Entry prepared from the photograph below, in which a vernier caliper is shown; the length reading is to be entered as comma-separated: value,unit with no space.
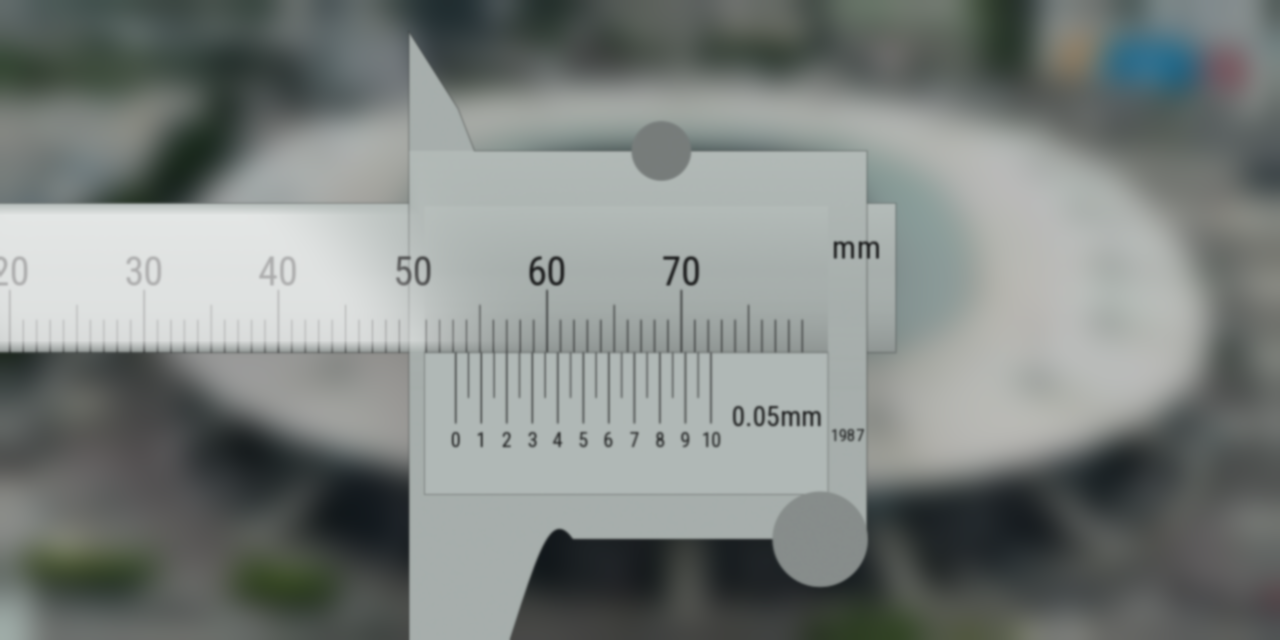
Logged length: 53.2,mm
